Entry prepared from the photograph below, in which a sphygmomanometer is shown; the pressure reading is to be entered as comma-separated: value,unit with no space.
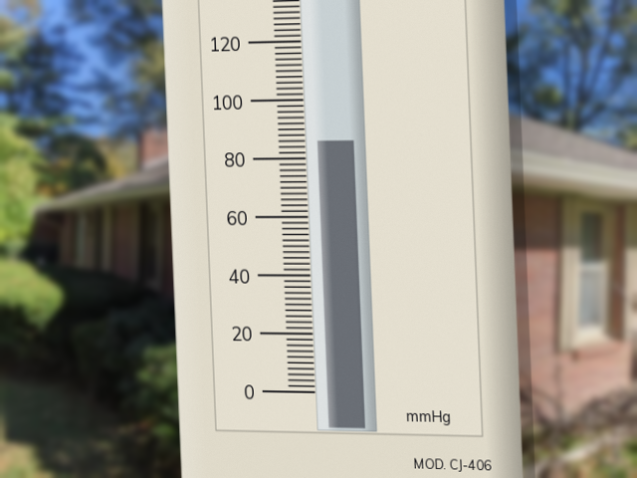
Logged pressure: 86,mmHg
